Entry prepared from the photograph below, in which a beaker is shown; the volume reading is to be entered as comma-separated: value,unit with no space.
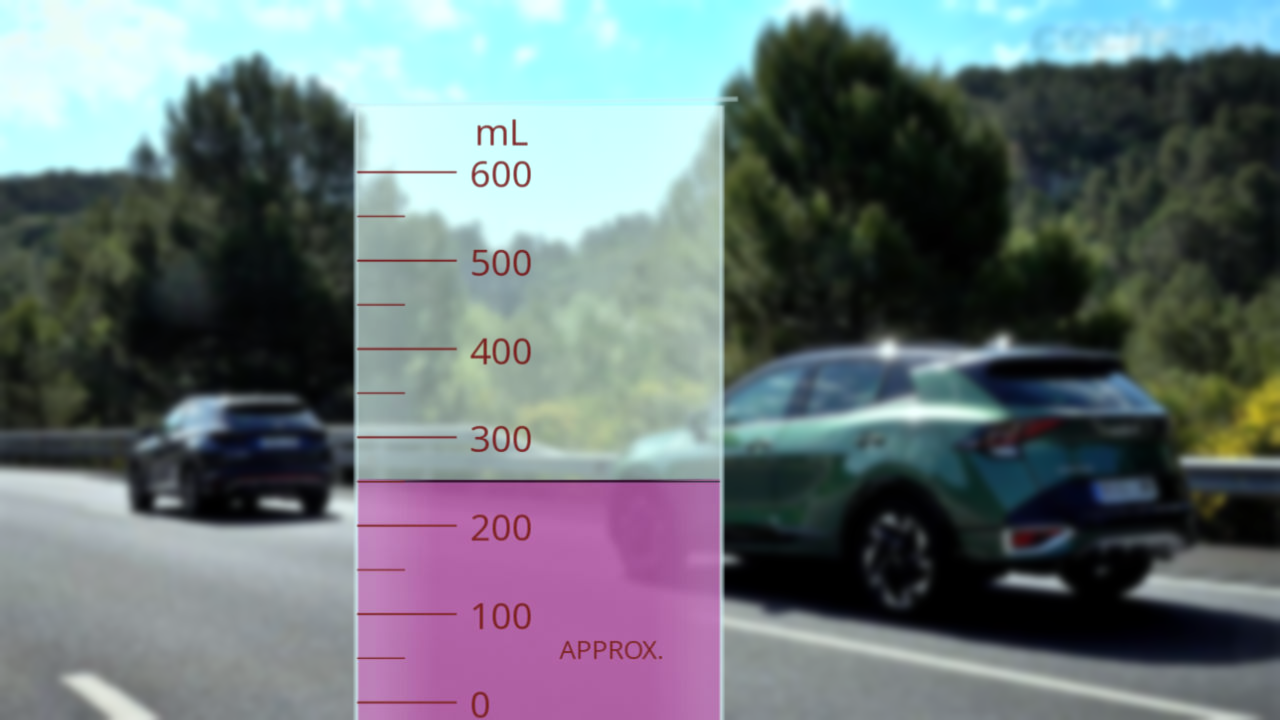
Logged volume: 250,mL
